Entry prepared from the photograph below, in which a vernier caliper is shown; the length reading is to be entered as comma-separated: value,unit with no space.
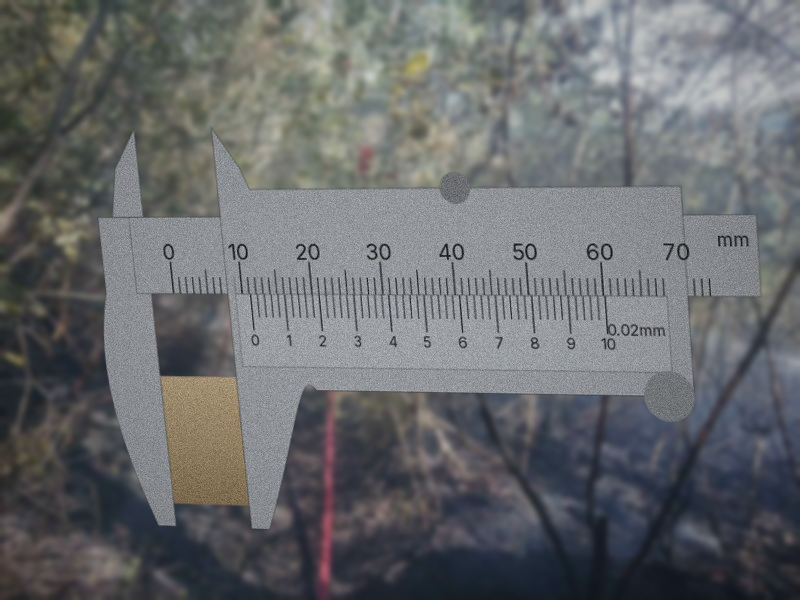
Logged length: 11.2,mm
